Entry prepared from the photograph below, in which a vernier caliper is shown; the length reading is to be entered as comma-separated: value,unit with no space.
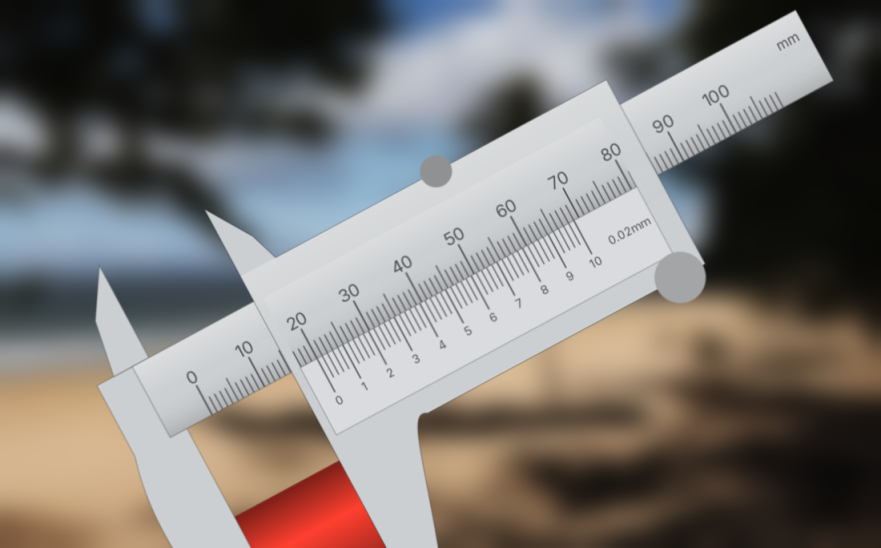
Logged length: 20.0,mm
